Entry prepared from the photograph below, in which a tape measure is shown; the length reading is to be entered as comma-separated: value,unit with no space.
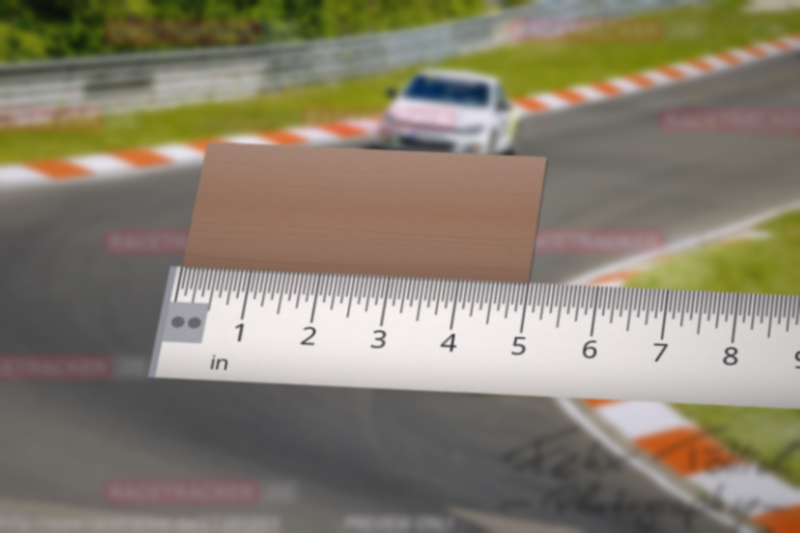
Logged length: 5,in
